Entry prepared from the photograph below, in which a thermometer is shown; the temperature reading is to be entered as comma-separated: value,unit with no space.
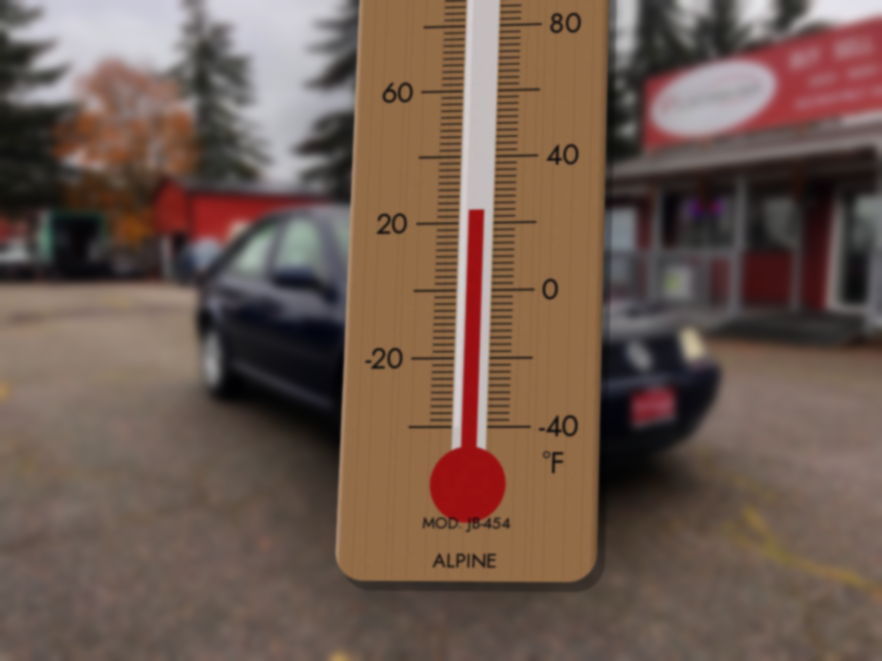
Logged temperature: 24,°F
